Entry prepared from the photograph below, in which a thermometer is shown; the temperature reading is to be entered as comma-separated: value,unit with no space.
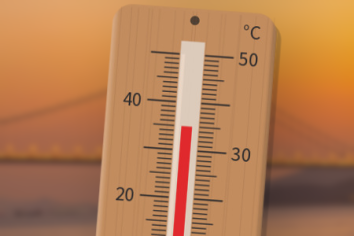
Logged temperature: 35,°C
